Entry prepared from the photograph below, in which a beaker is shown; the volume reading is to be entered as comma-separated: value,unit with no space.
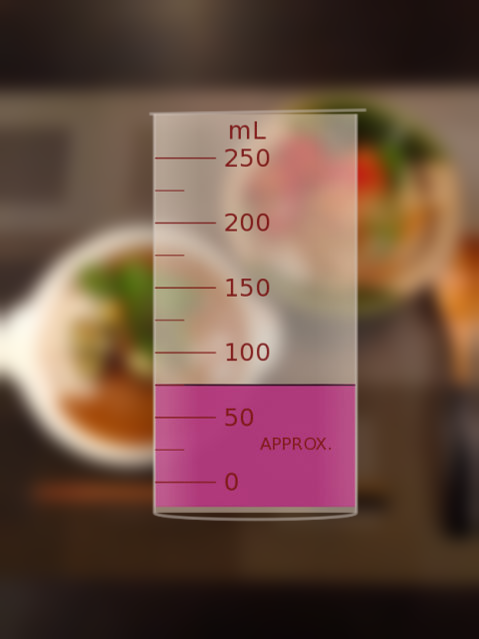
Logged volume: 75,mL
